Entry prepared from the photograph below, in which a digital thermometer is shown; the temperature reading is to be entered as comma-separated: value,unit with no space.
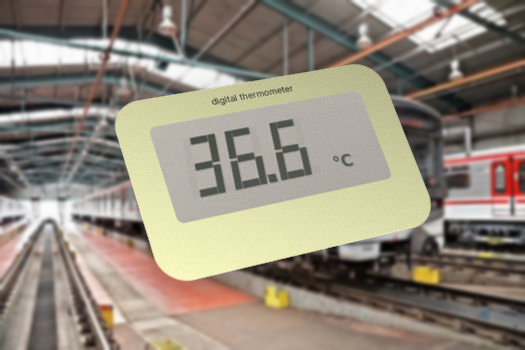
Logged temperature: 36.6,°C
